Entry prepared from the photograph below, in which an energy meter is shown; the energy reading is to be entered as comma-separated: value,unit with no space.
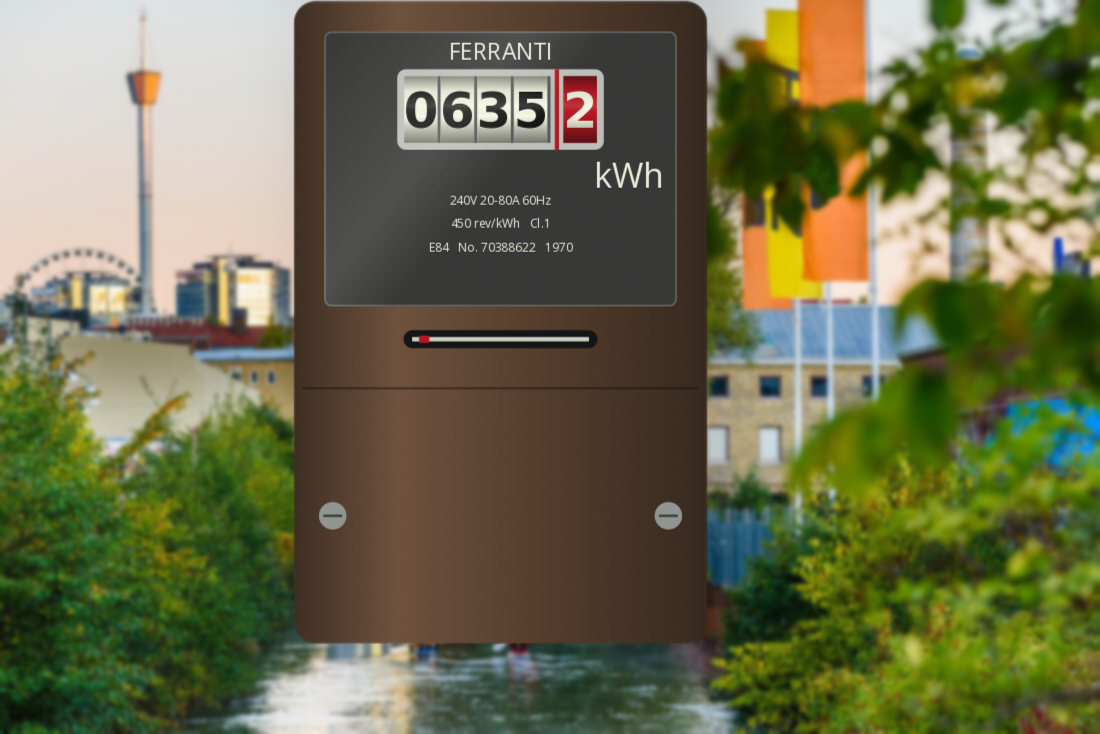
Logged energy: 635.2,kWh
